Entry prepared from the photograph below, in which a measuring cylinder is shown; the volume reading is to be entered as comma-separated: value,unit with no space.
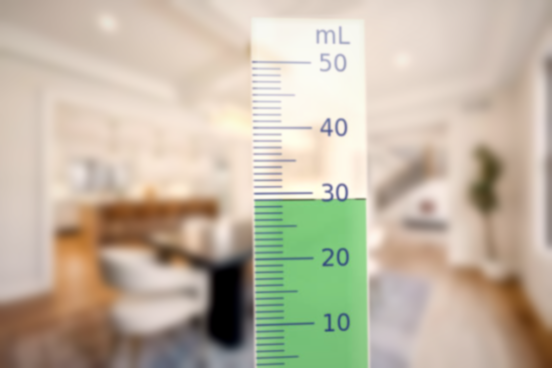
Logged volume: 29,mL
